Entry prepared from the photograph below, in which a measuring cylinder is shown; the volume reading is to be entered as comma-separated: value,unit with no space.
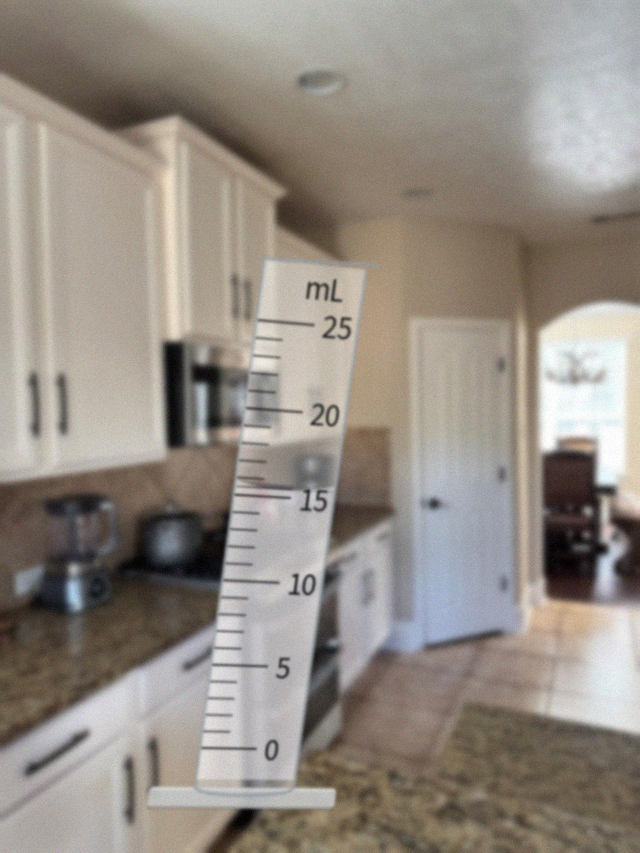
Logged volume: 15.5,mL
